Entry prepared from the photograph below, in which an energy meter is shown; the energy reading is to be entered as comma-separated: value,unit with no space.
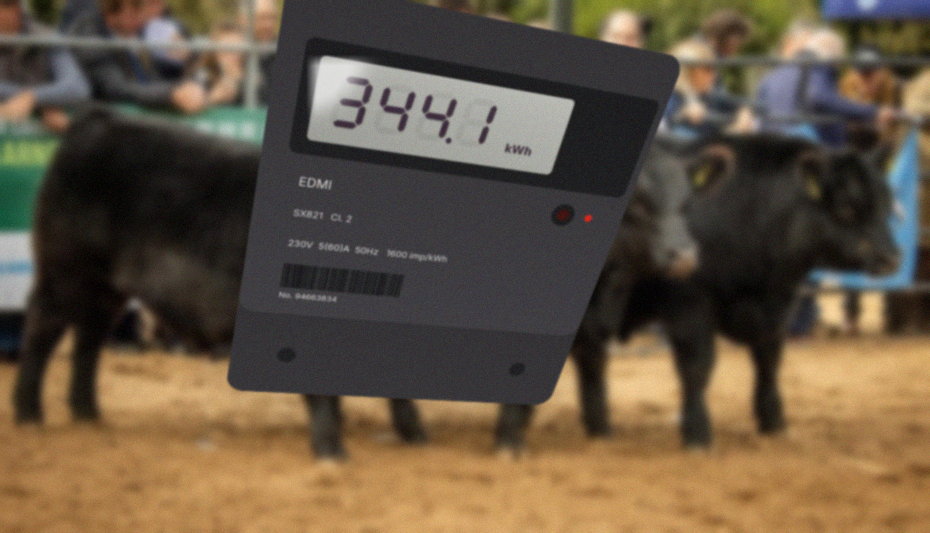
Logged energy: 344.1,kWh
